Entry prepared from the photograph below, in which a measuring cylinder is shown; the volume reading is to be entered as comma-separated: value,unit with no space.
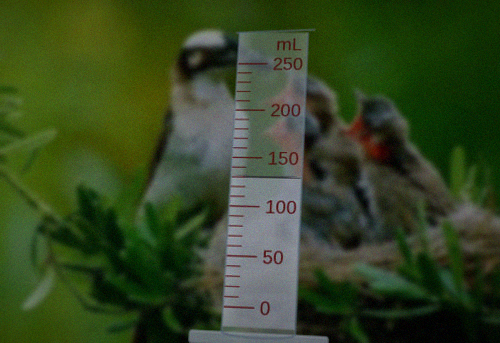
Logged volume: 130,mL
